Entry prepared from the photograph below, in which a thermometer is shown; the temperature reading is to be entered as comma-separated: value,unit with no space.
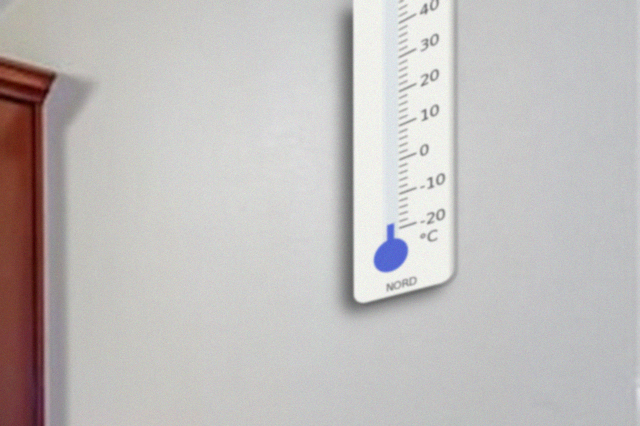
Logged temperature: -18,°C
